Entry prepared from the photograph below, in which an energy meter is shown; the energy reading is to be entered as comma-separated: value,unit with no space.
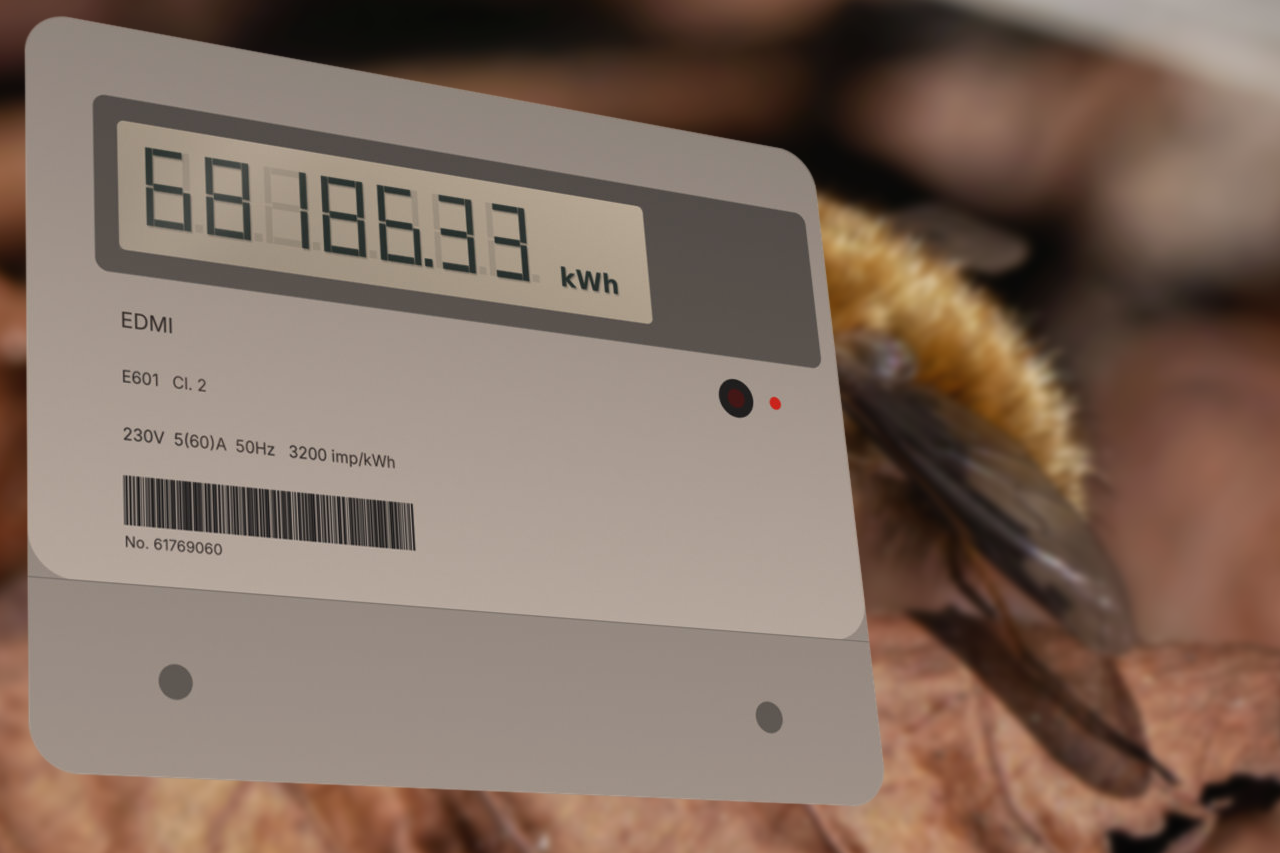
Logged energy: 68186.33,kWh
